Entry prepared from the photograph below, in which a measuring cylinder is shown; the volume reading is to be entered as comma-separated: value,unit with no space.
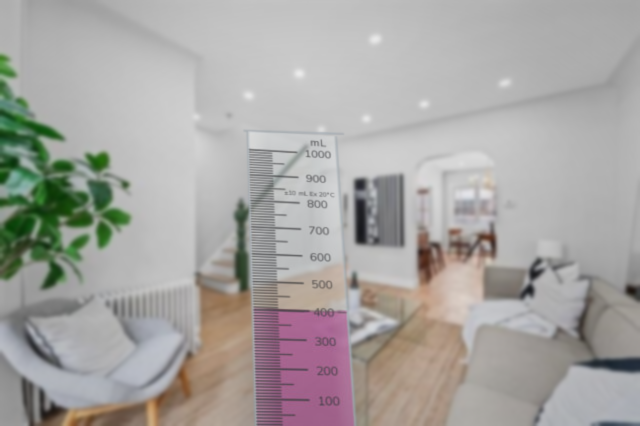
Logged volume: 400,mL
